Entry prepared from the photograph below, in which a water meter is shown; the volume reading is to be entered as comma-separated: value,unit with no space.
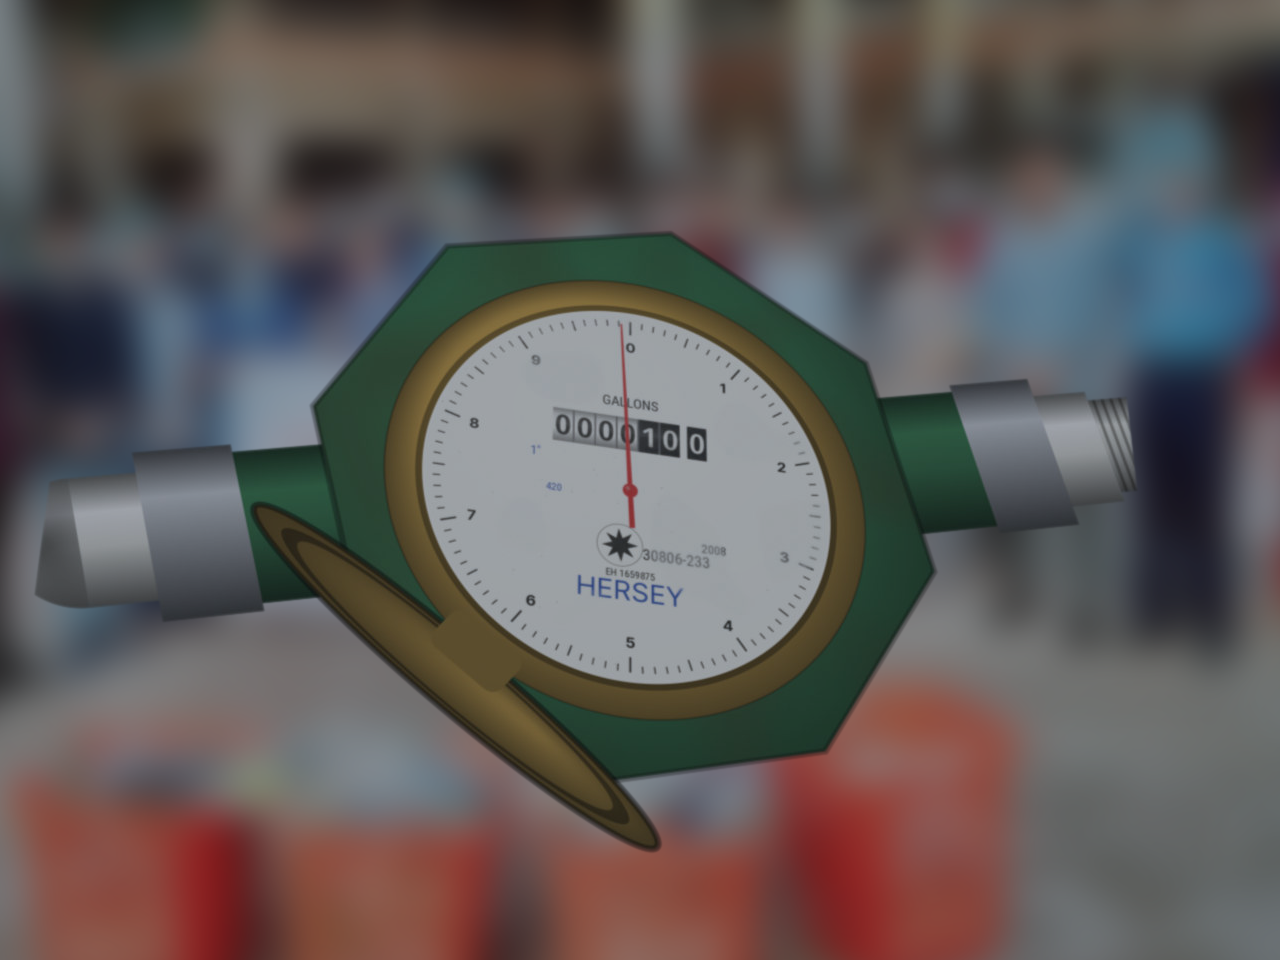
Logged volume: 99.9,gal
